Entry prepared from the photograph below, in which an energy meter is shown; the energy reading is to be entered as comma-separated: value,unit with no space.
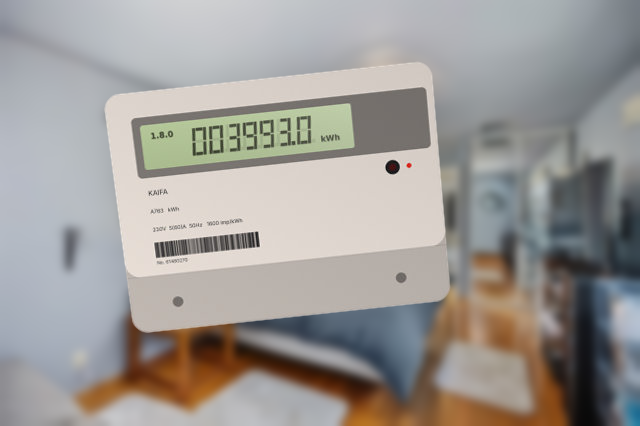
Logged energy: 3993.0,kWh
